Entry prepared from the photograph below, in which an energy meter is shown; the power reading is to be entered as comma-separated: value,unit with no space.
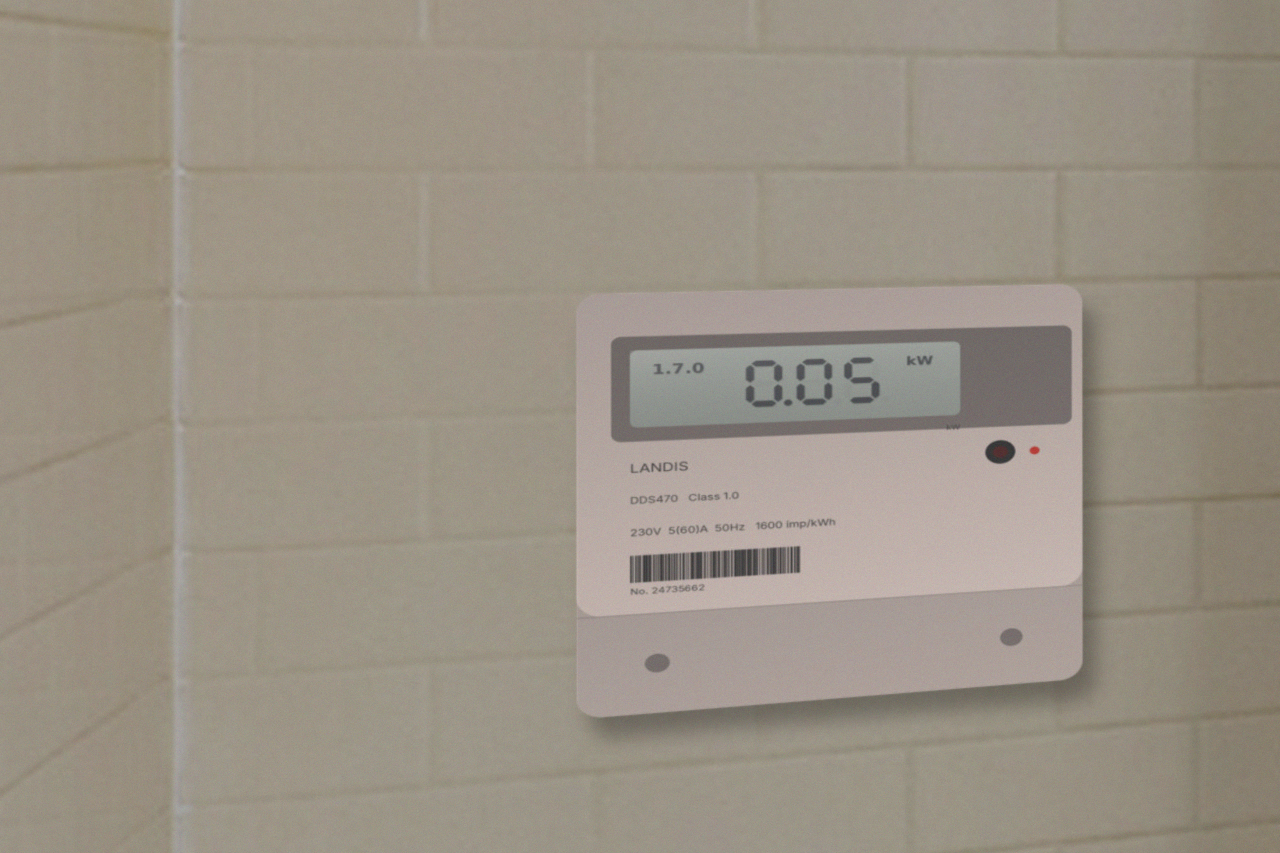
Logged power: 0.05,kW
